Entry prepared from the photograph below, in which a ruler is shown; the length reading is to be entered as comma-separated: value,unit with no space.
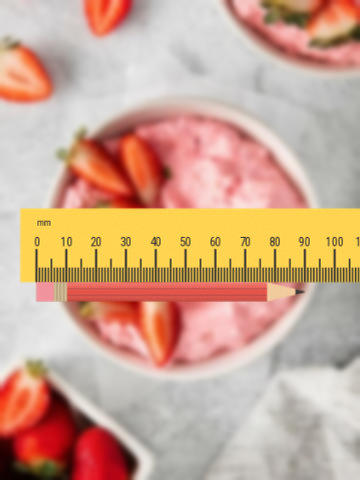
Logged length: 90,mm
